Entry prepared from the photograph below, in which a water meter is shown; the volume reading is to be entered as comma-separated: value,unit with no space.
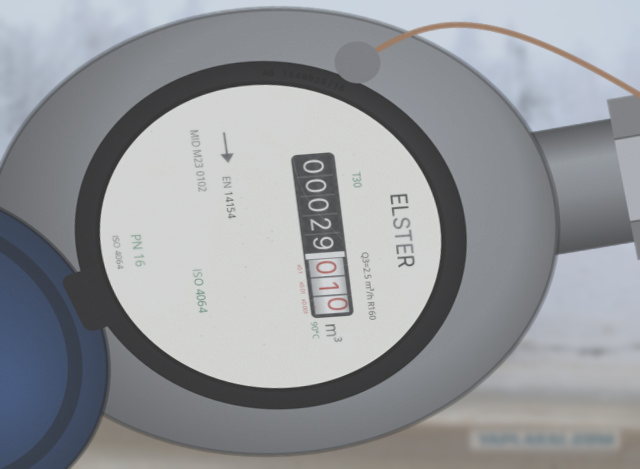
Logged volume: 29.010,m³
